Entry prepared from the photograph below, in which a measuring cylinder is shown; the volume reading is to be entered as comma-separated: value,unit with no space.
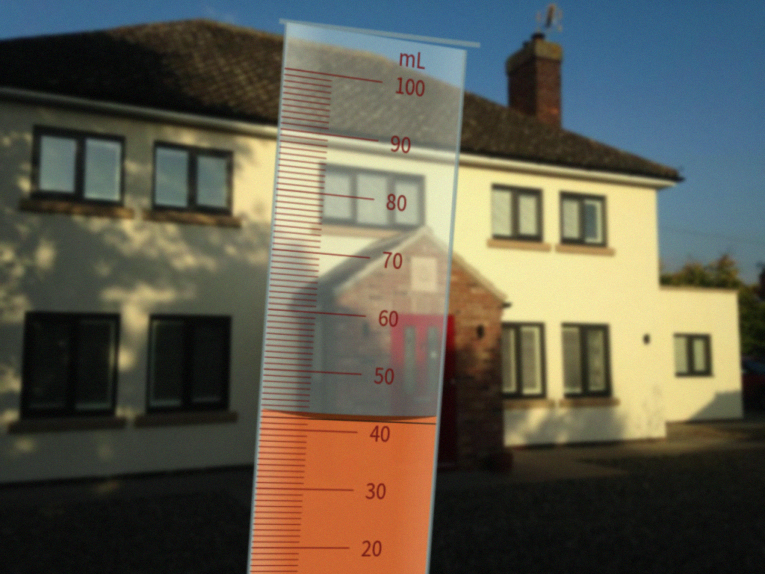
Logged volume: 42,mL
